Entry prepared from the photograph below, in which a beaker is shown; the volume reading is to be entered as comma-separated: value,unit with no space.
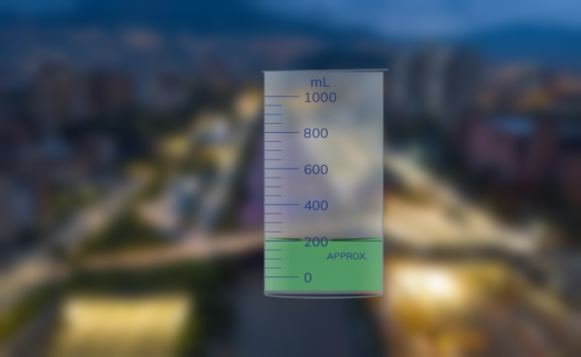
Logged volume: 200,mL
